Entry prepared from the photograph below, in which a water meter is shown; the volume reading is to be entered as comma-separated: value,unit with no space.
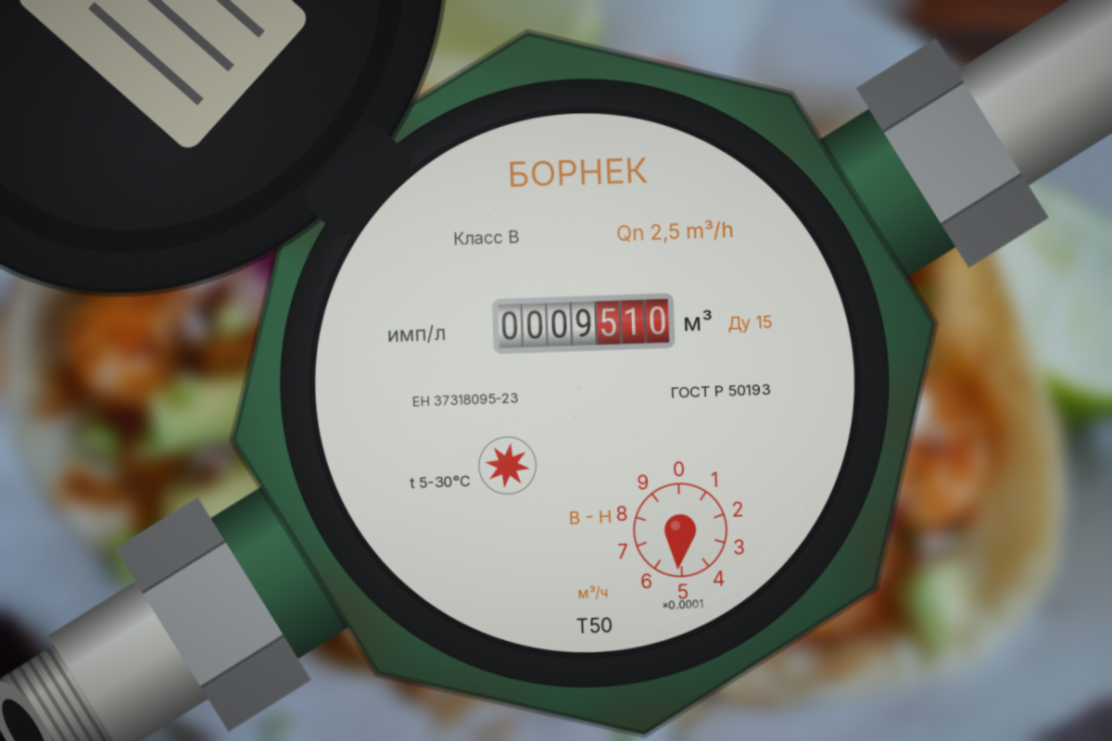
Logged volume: 9.5105,m³
